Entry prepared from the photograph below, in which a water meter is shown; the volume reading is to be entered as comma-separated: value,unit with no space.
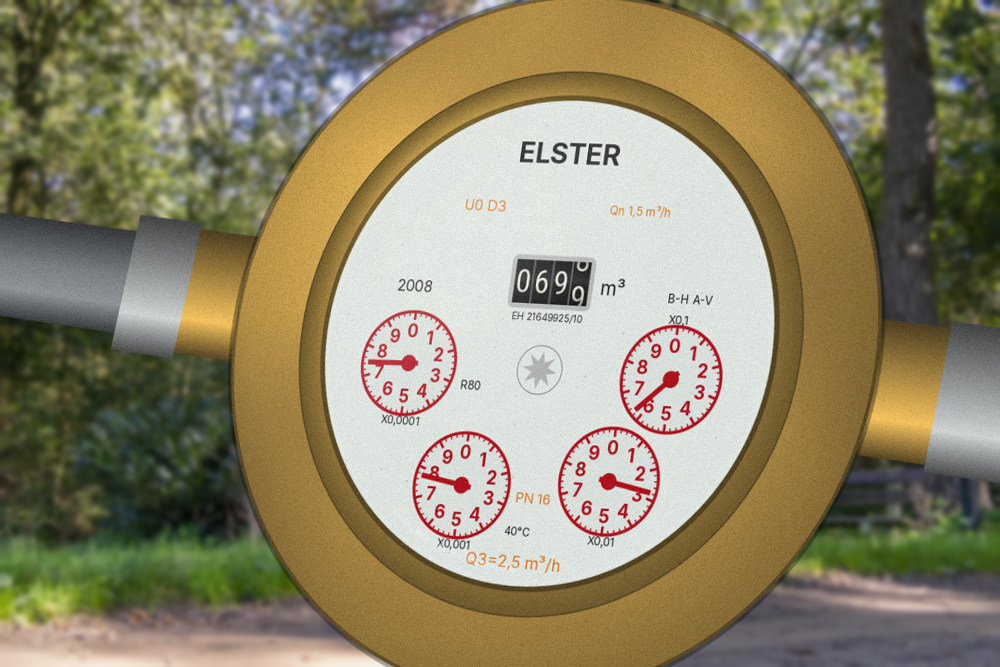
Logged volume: 698.6277,m³
